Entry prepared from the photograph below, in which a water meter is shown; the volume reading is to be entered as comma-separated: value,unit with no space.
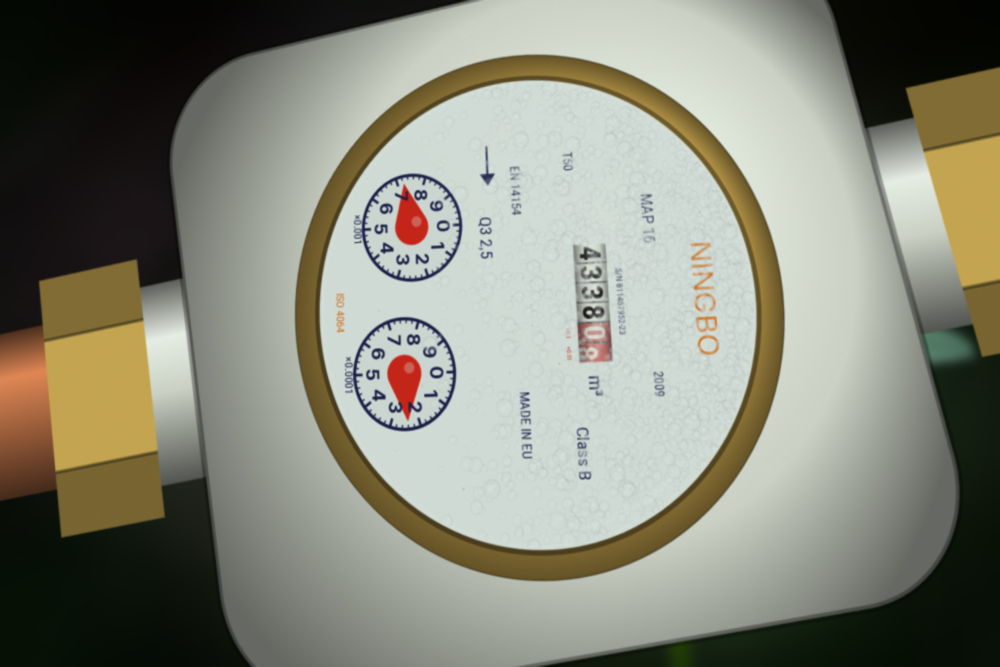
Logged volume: 4338.0772,m³
